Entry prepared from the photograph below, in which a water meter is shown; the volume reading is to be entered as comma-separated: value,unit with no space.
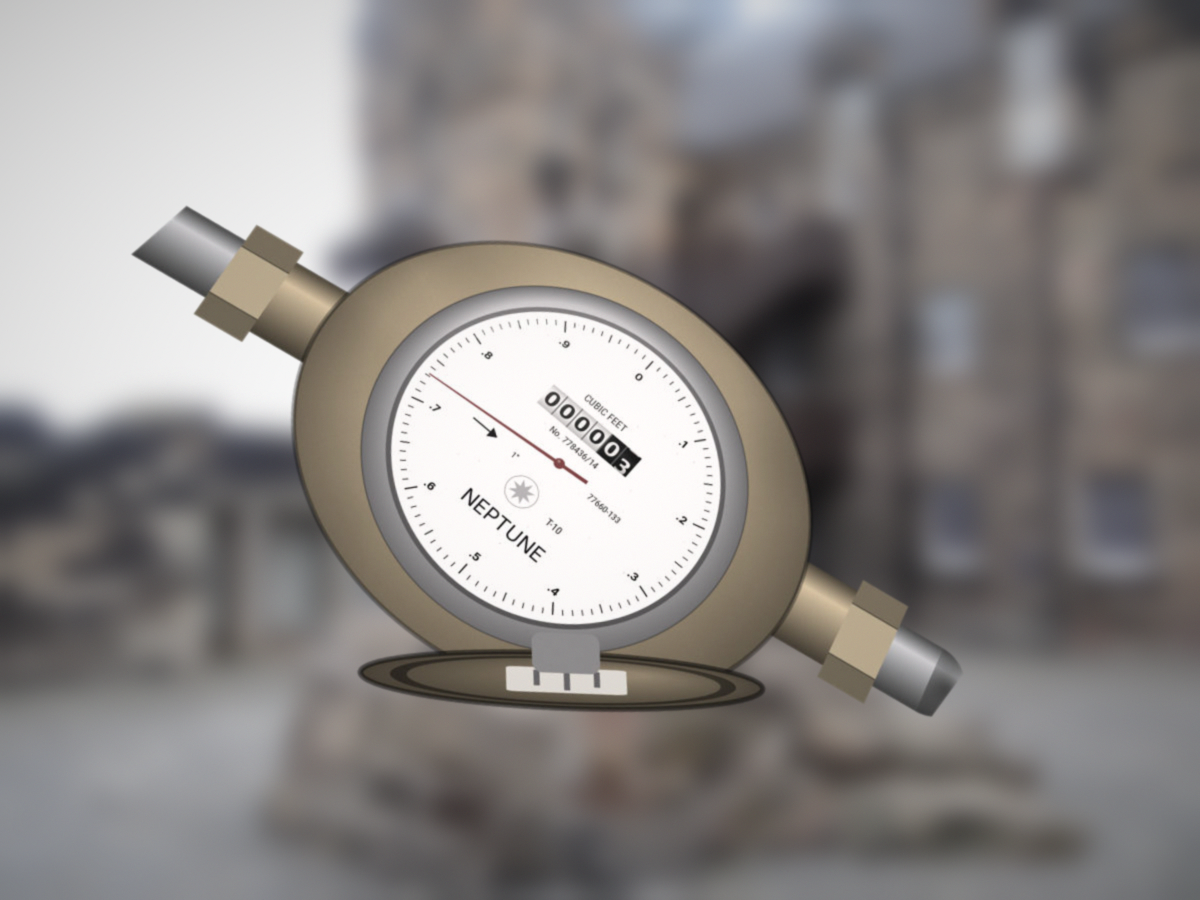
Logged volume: 2.73,ft³
